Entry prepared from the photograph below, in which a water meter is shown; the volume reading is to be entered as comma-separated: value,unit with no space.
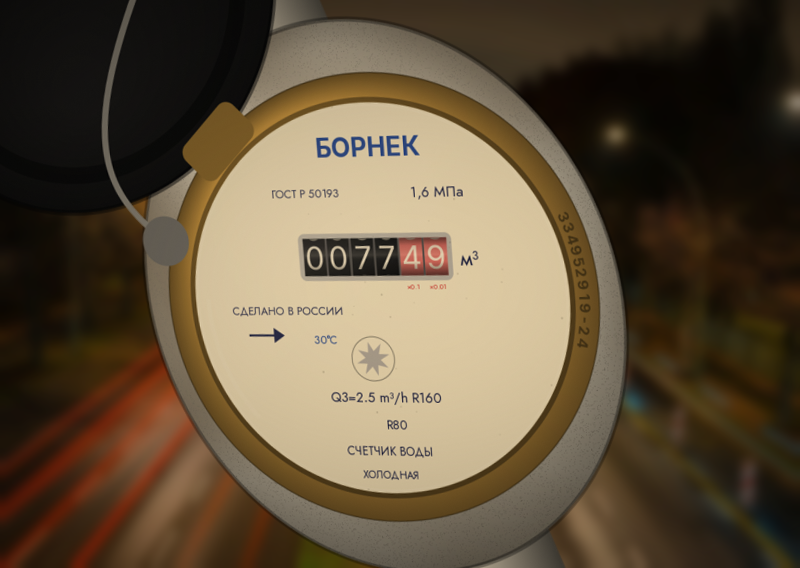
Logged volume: 77.49,m³
